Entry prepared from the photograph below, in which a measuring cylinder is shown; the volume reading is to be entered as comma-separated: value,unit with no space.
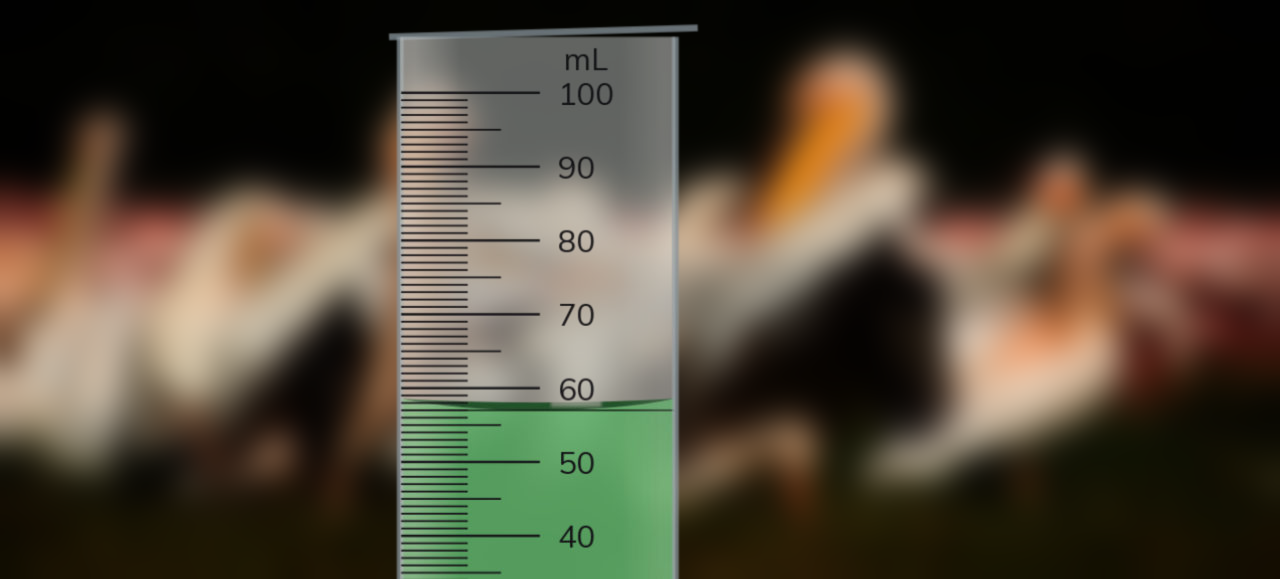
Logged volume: 57,mL
